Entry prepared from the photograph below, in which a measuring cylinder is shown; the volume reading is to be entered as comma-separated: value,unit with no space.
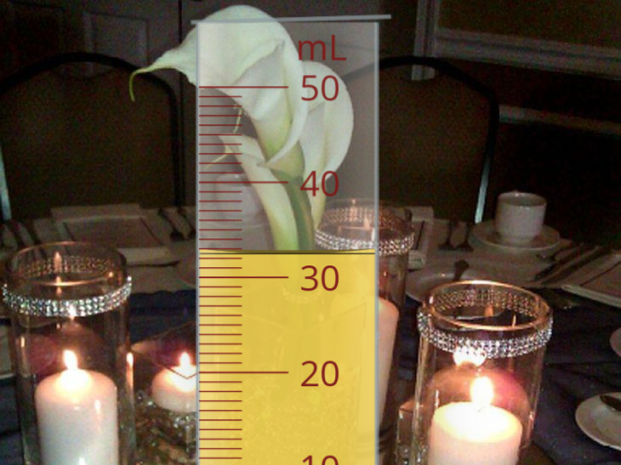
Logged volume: 32.5,mL
